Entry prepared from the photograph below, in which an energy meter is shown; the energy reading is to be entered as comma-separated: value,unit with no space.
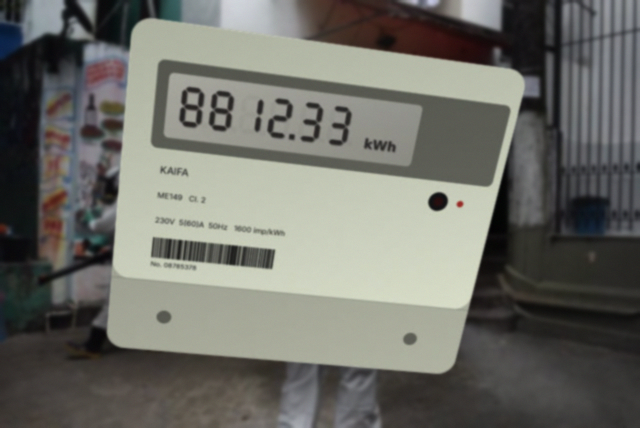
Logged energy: 8812.33,kWh
